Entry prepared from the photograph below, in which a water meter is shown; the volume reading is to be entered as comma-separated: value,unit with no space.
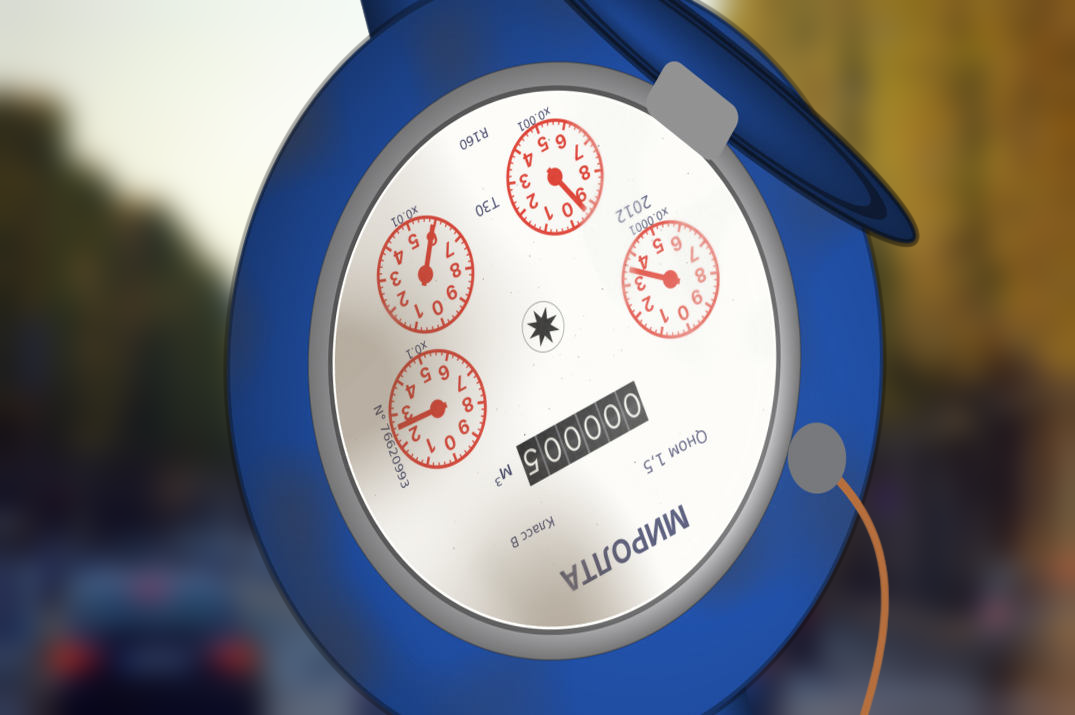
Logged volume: 5.2593,m³
